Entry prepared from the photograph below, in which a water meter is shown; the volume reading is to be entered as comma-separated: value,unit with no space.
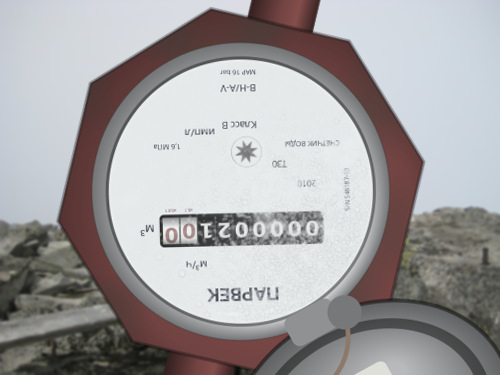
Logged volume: 21.00,m³
